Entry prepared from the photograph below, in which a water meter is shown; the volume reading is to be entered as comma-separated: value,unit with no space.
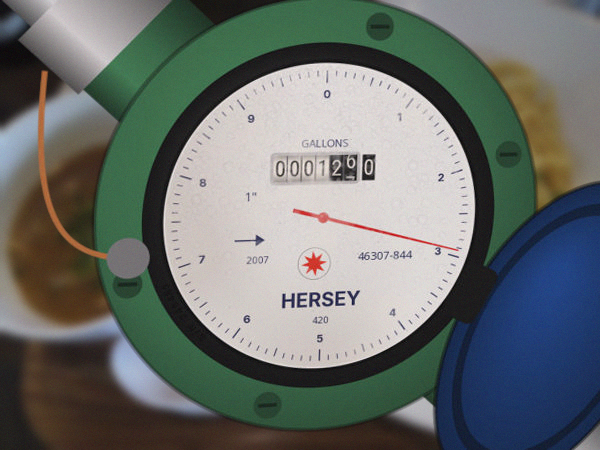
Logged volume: 1262.9,gal
